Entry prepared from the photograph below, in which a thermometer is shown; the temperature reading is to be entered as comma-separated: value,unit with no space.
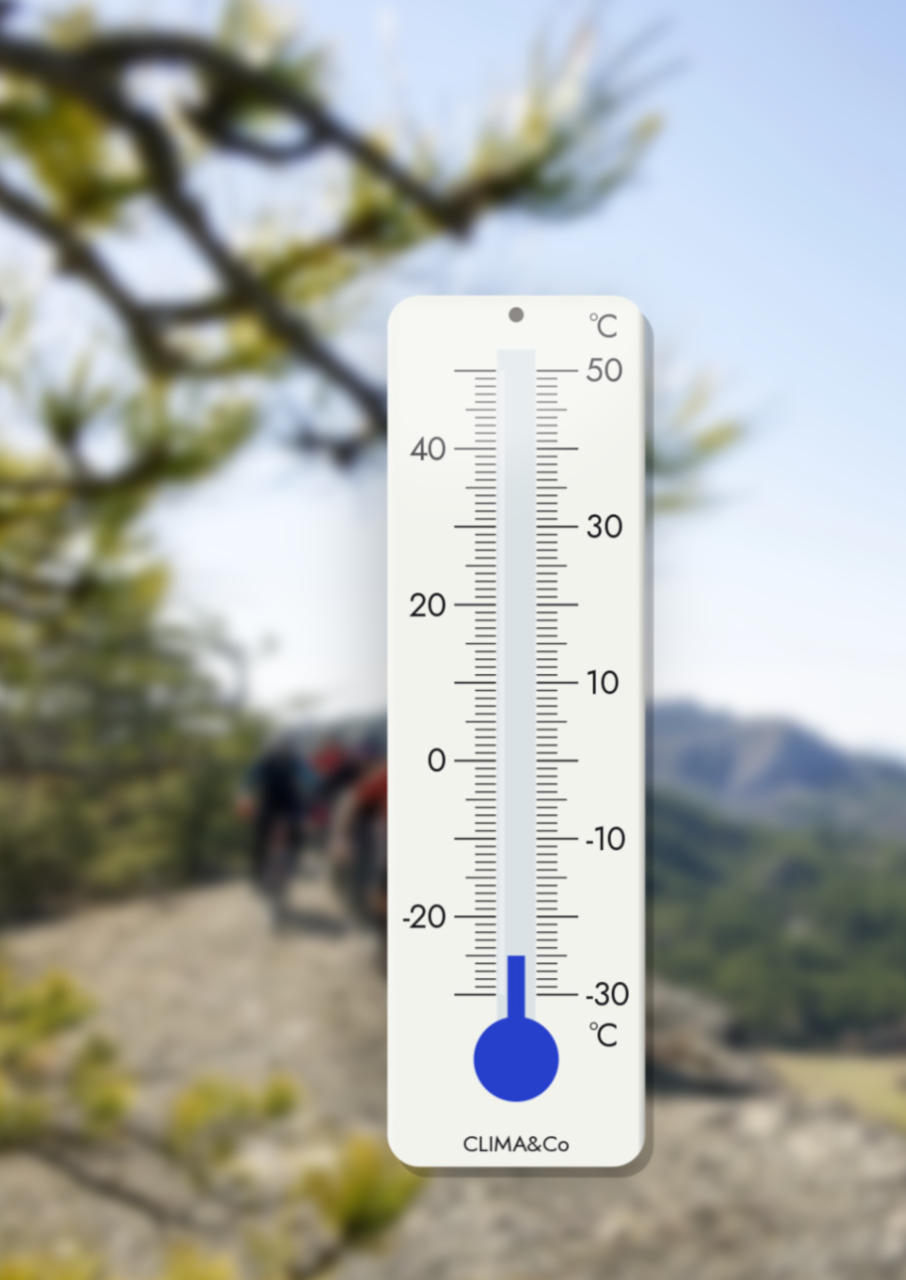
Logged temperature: -25,°C
